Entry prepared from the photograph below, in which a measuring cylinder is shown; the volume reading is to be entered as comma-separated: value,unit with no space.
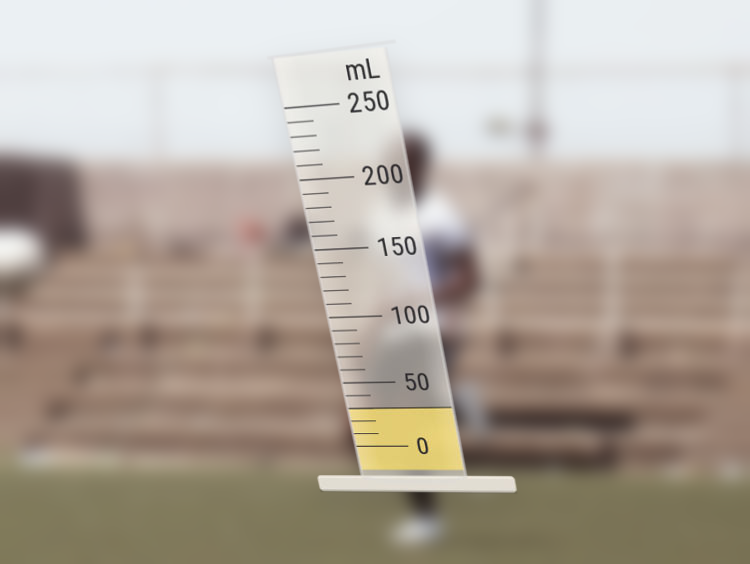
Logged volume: 30,mL
